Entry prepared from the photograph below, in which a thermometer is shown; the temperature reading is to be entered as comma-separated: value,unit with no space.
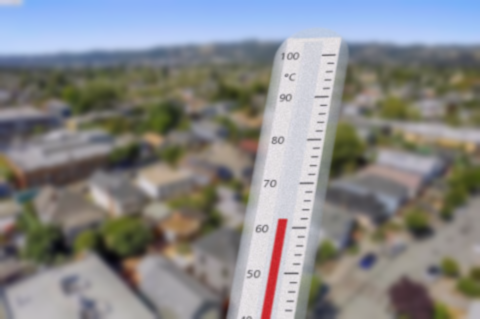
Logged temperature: 62,°C
